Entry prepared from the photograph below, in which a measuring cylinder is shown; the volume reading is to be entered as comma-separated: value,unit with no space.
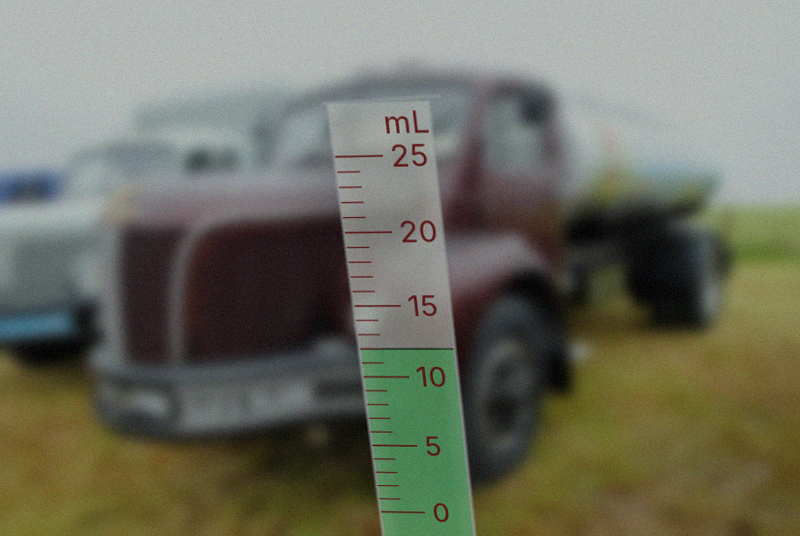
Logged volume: 12,mL
